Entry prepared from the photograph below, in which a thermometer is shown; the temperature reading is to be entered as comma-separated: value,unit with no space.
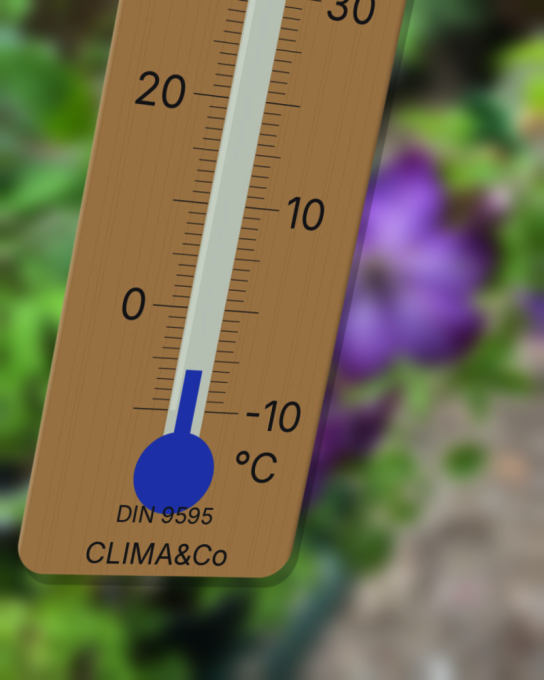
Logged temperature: -6,°C
